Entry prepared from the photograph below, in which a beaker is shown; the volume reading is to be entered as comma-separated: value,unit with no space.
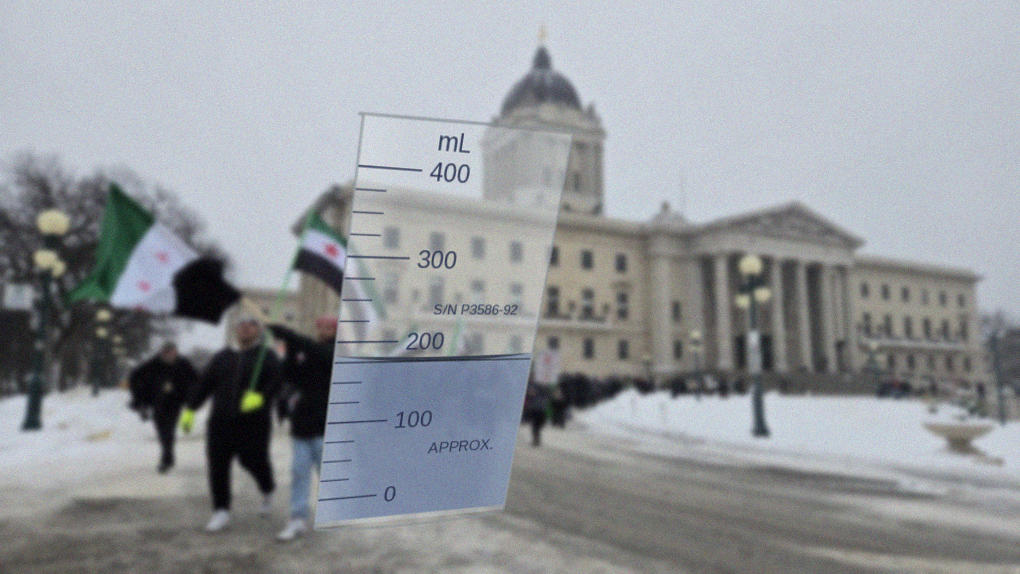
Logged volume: 175,mL
